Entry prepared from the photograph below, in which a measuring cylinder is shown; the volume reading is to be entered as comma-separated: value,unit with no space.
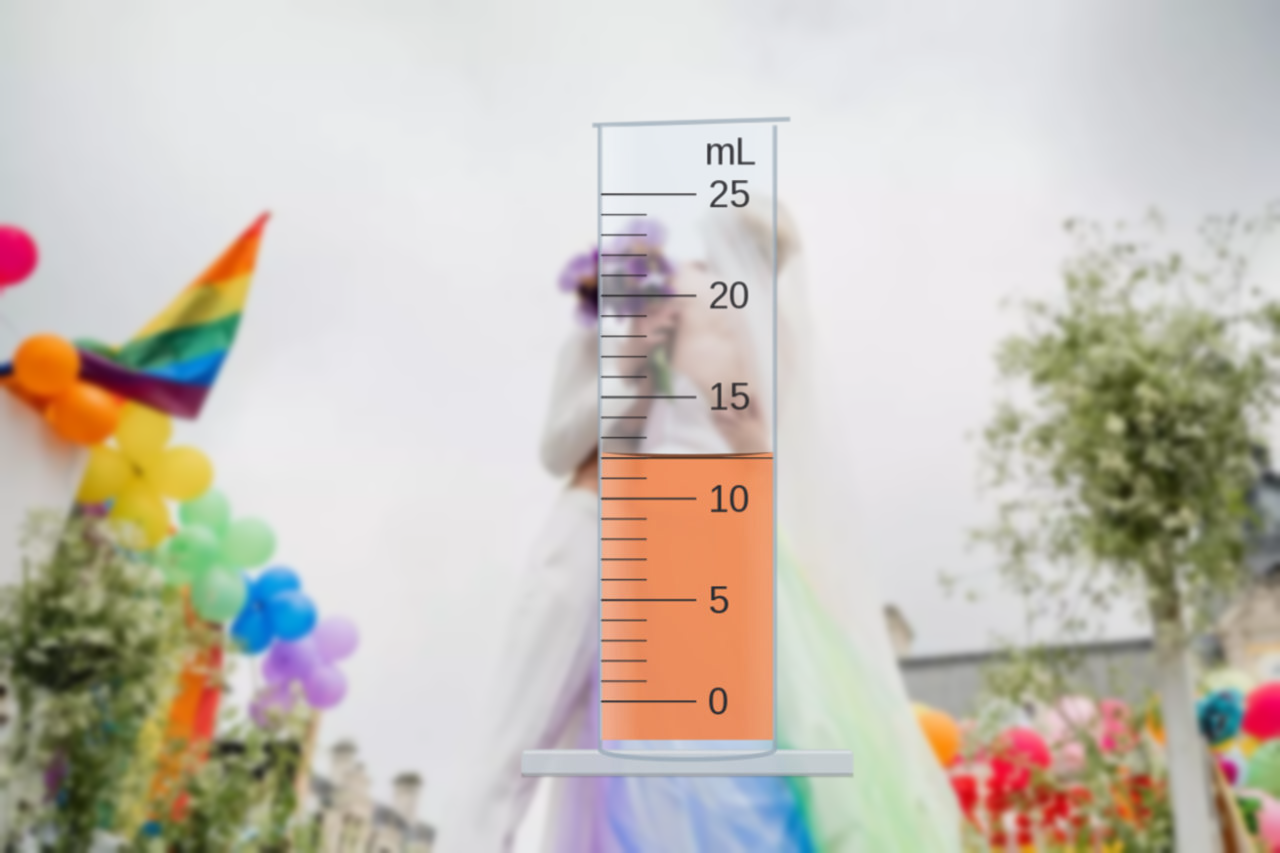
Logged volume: 12,mL
